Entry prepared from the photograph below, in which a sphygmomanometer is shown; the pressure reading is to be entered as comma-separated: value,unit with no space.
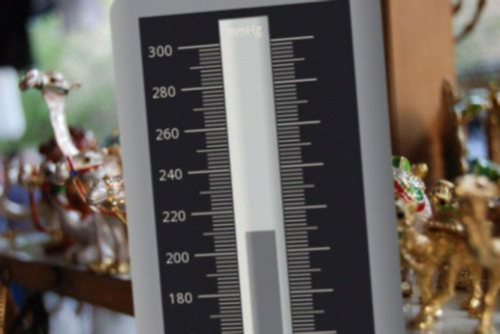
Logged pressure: 210,mmHg
